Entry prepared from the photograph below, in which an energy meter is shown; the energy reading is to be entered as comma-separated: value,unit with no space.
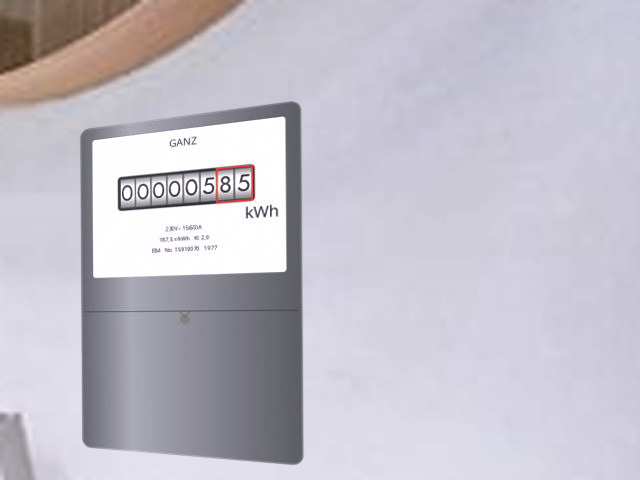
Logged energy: 5.85,kWh
